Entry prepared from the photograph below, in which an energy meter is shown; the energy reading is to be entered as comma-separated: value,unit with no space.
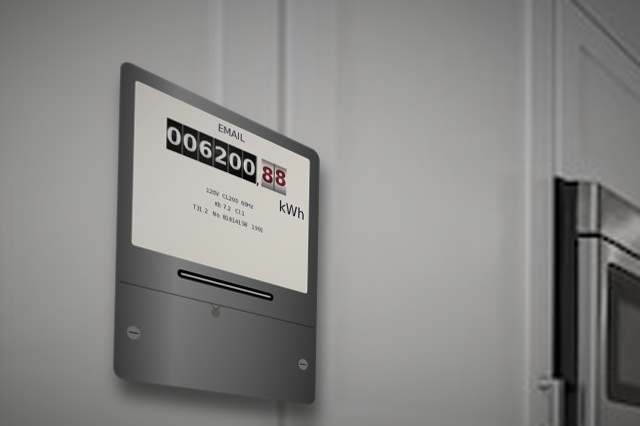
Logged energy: 6200.88,kWh
